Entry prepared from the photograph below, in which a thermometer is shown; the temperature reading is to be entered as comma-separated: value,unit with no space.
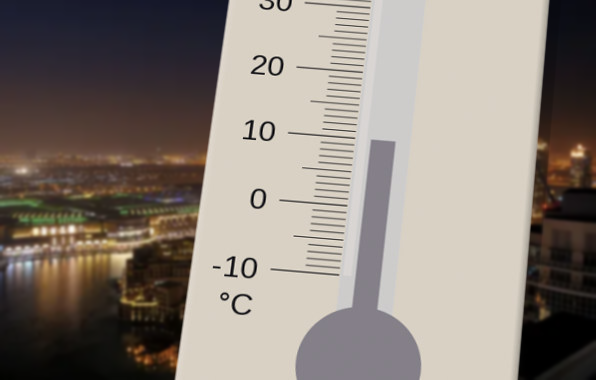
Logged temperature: 10,°C
